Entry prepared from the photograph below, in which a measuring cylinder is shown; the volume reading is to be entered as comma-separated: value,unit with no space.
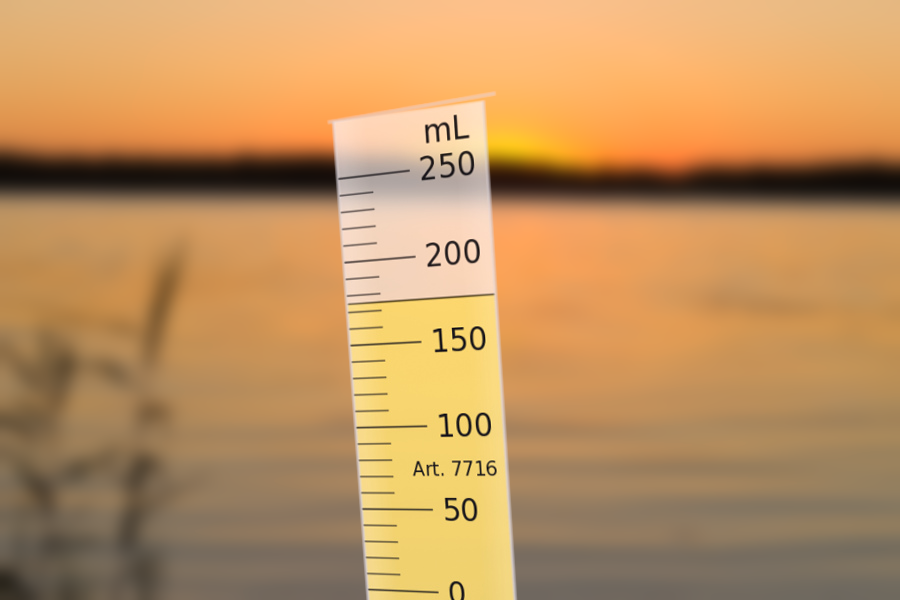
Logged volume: 175,mL
